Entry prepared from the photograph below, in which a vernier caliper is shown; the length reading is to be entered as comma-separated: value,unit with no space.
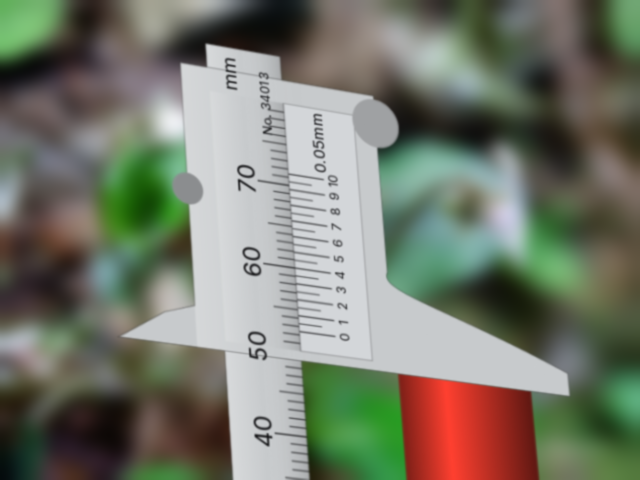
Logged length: 52.4,mm
